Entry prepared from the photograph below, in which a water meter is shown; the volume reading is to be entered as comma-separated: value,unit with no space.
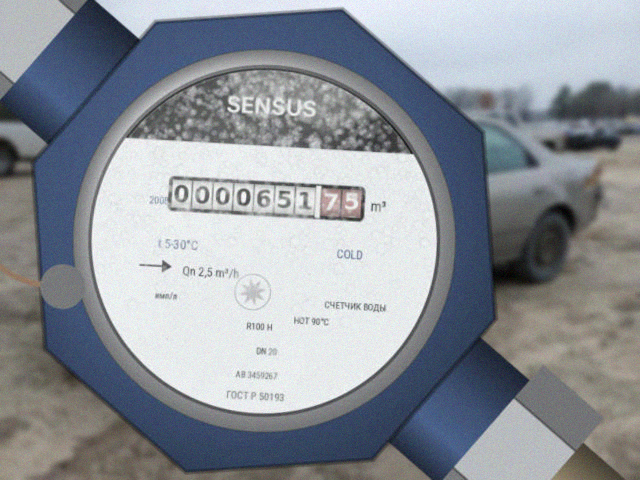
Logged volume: 651.75,m³
